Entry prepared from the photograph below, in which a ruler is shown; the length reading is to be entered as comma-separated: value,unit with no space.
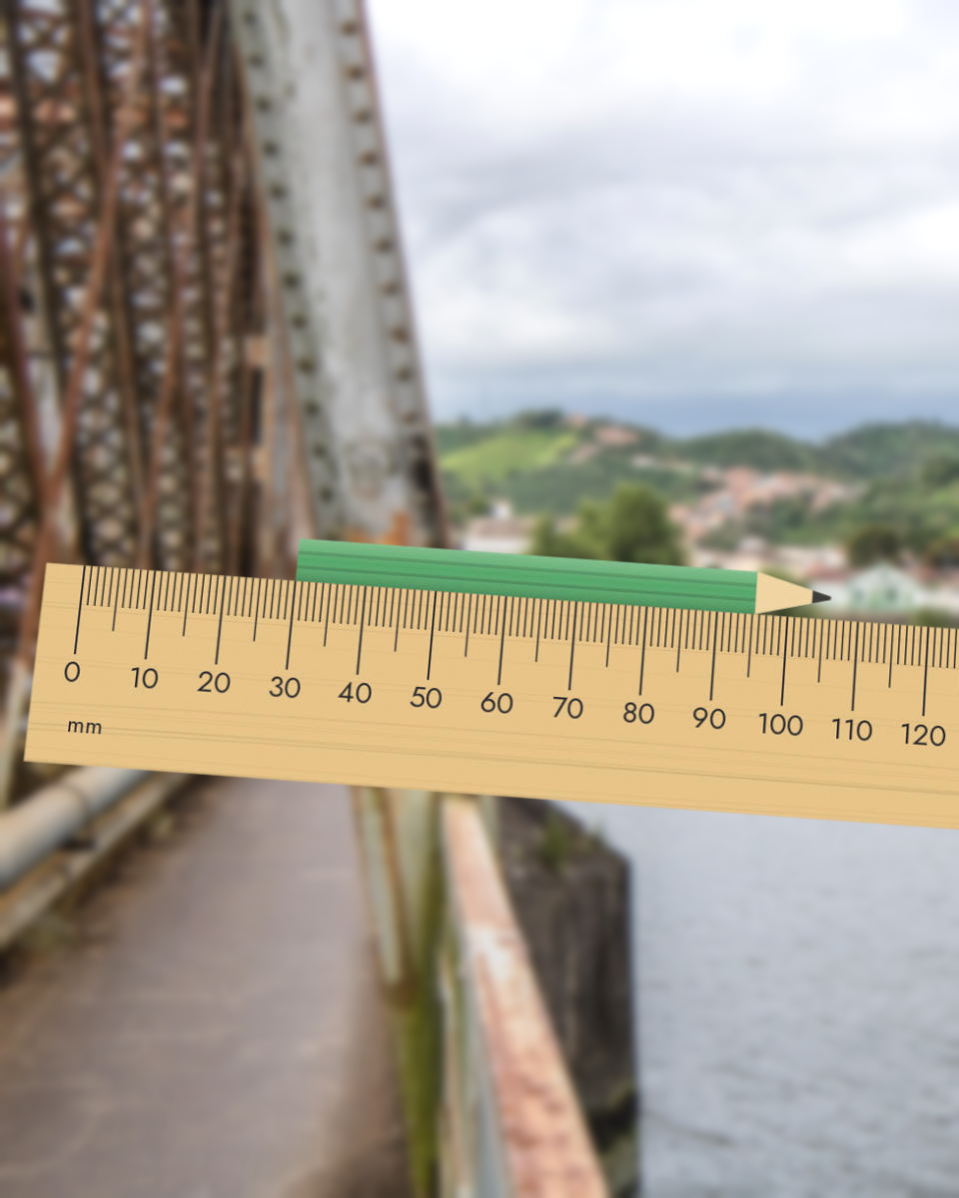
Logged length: 76,mm
